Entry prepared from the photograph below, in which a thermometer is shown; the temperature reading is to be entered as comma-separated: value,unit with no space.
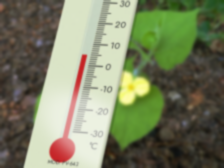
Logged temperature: 5,°C
